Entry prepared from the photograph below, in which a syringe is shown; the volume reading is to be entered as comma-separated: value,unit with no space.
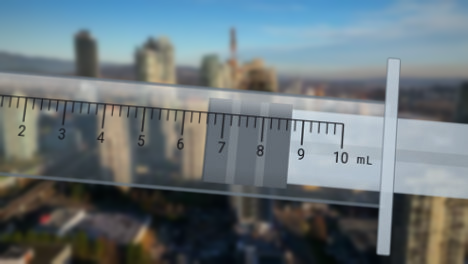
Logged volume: 6.6,mL
